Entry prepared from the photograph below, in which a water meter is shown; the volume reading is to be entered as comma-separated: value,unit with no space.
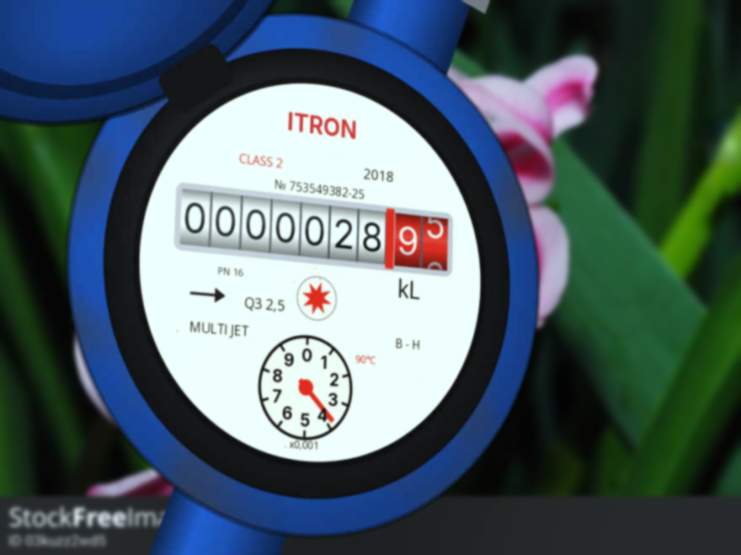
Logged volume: 28.953,kL
